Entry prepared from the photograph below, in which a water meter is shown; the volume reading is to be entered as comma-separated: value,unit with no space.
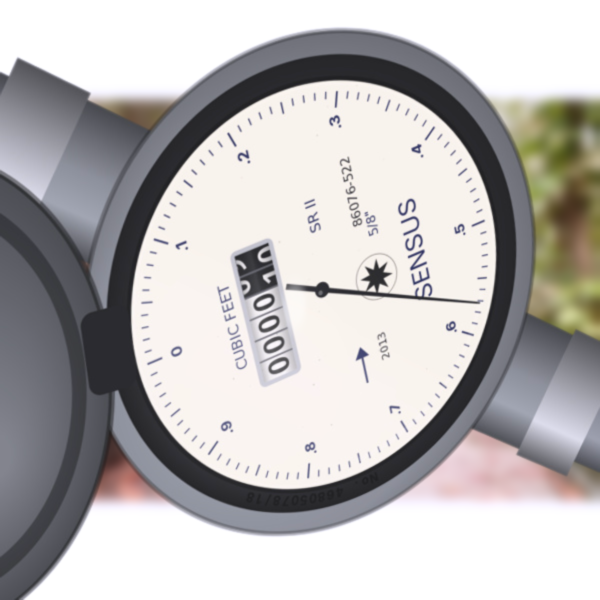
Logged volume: 9.57,ft³
